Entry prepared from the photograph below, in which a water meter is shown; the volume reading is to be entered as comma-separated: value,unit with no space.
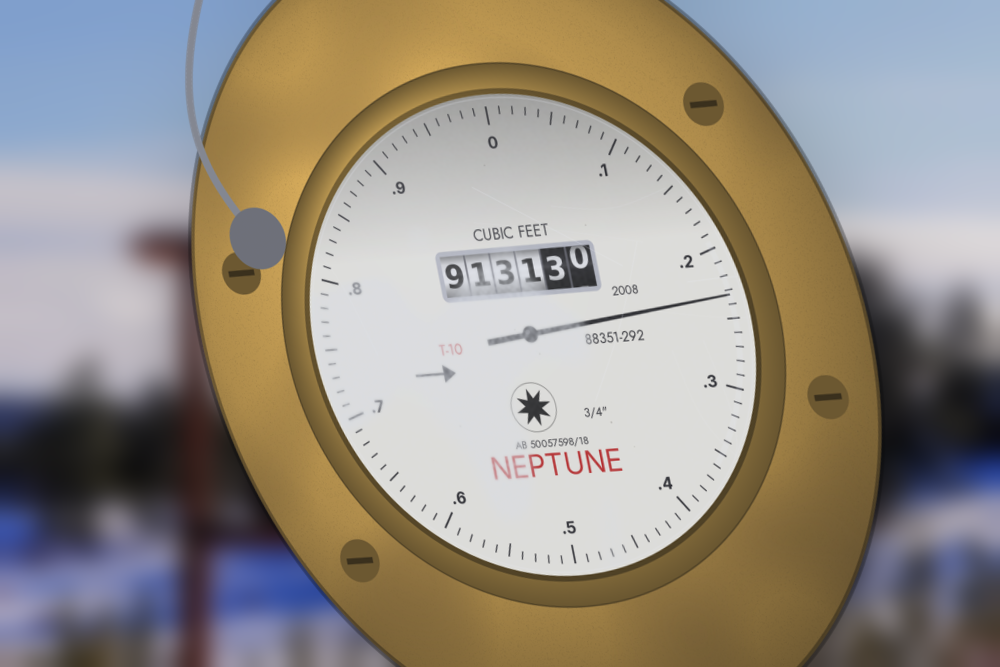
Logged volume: 913130.23,ft³
